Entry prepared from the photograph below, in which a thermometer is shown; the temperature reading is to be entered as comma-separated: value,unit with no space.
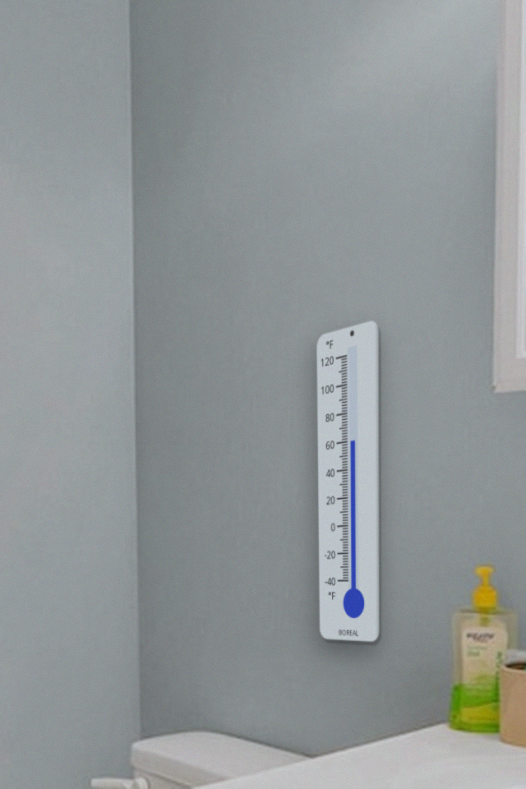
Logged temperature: 60,°F
